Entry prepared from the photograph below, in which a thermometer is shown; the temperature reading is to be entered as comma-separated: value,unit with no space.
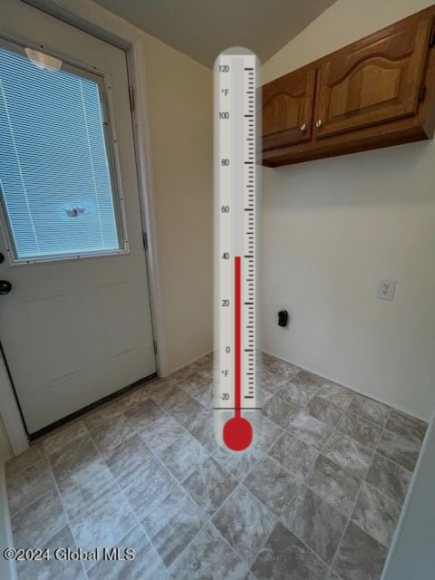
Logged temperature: 40,°F
